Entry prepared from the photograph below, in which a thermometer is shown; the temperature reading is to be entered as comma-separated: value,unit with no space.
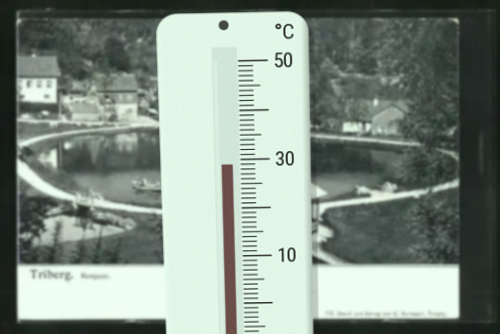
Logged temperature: 29,°C
